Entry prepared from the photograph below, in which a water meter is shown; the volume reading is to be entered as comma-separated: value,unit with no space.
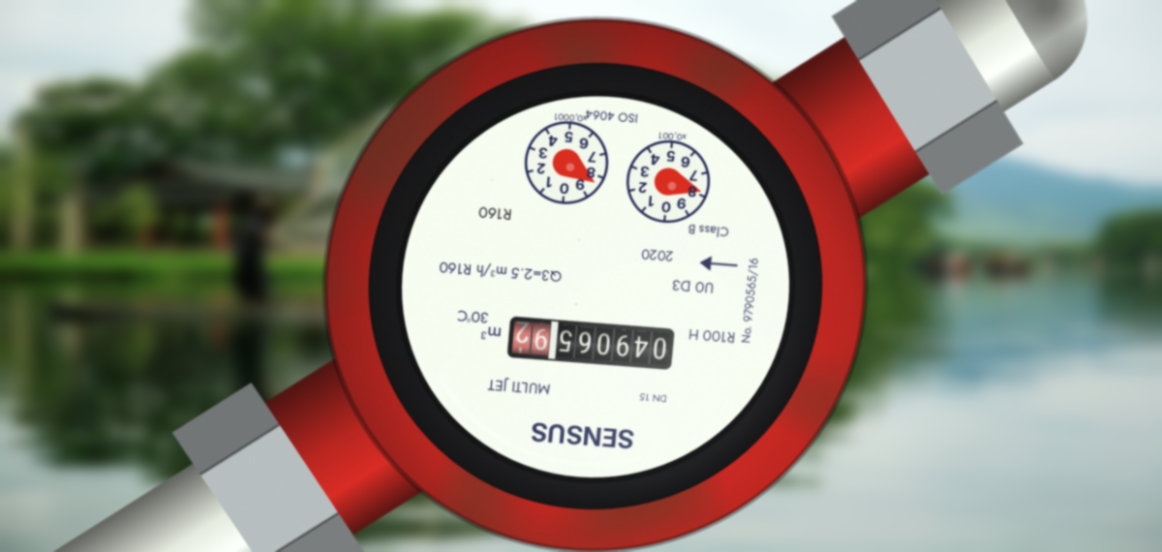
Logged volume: 49065.9178,m³
